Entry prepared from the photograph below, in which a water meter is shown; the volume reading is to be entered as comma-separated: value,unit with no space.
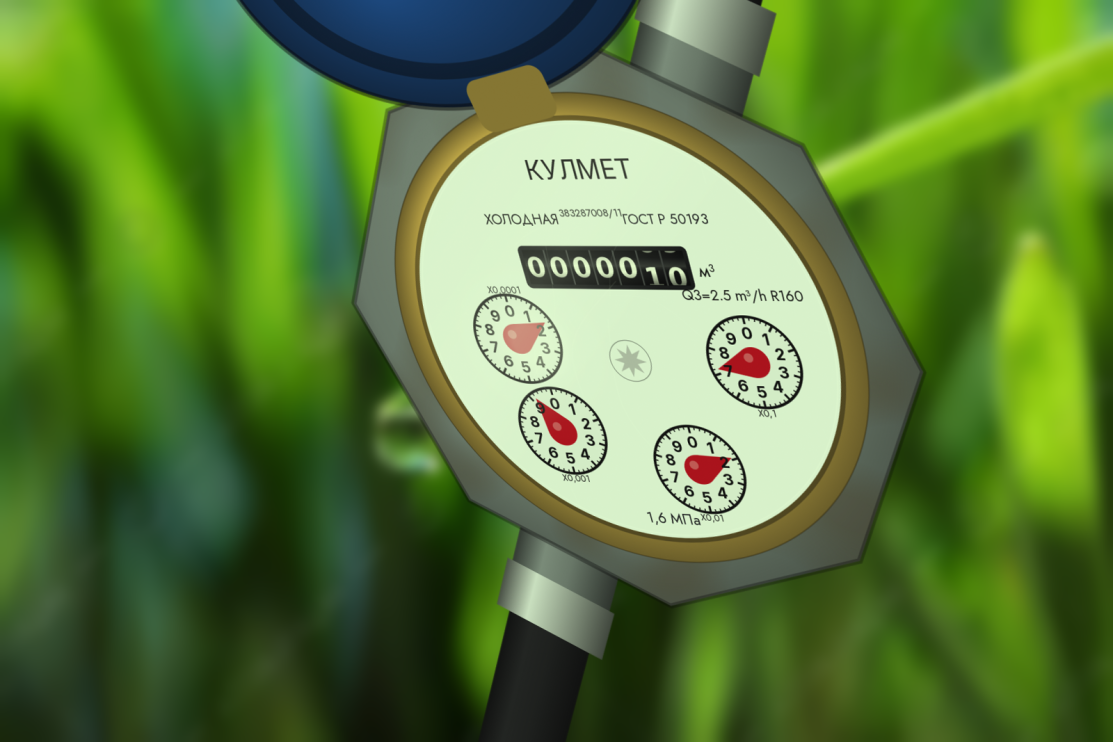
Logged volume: 9.7191,m³
